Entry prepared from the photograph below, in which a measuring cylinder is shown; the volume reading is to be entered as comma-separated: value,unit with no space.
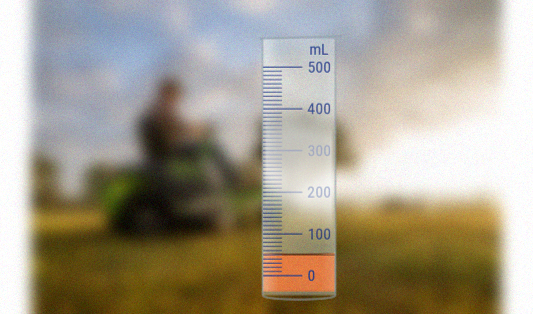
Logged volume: 50,mL
